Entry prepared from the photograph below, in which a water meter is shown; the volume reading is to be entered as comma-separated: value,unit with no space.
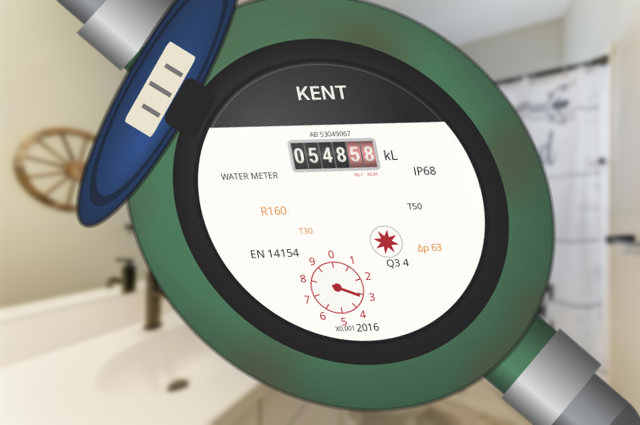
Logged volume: 548.583,kL
